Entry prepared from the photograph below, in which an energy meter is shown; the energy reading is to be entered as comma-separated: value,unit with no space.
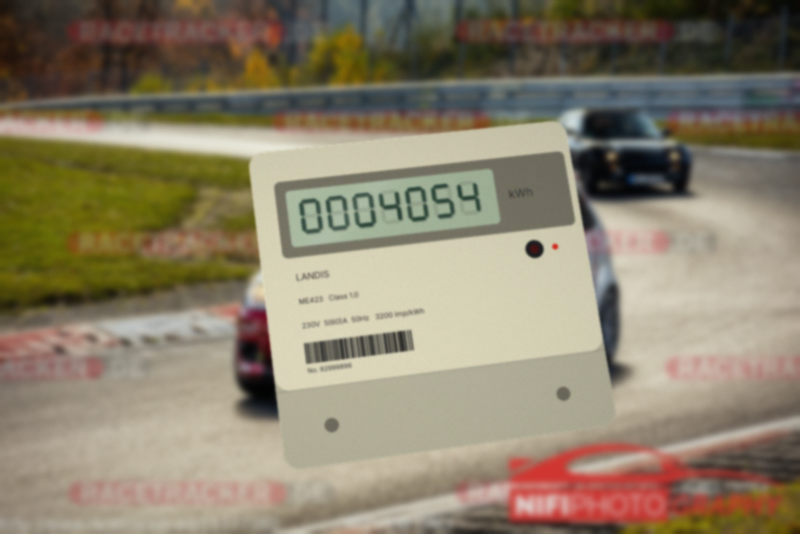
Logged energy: 4054,kWh
